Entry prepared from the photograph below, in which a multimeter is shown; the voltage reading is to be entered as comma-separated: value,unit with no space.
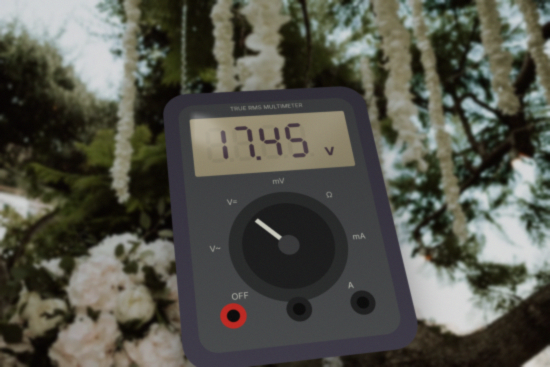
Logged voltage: 17.45,V
